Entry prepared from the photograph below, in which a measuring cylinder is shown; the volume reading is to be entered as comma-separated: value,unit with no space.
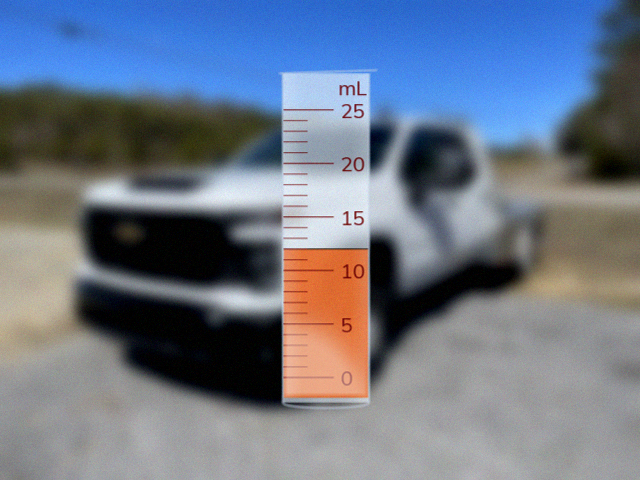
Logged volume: 12,mL
